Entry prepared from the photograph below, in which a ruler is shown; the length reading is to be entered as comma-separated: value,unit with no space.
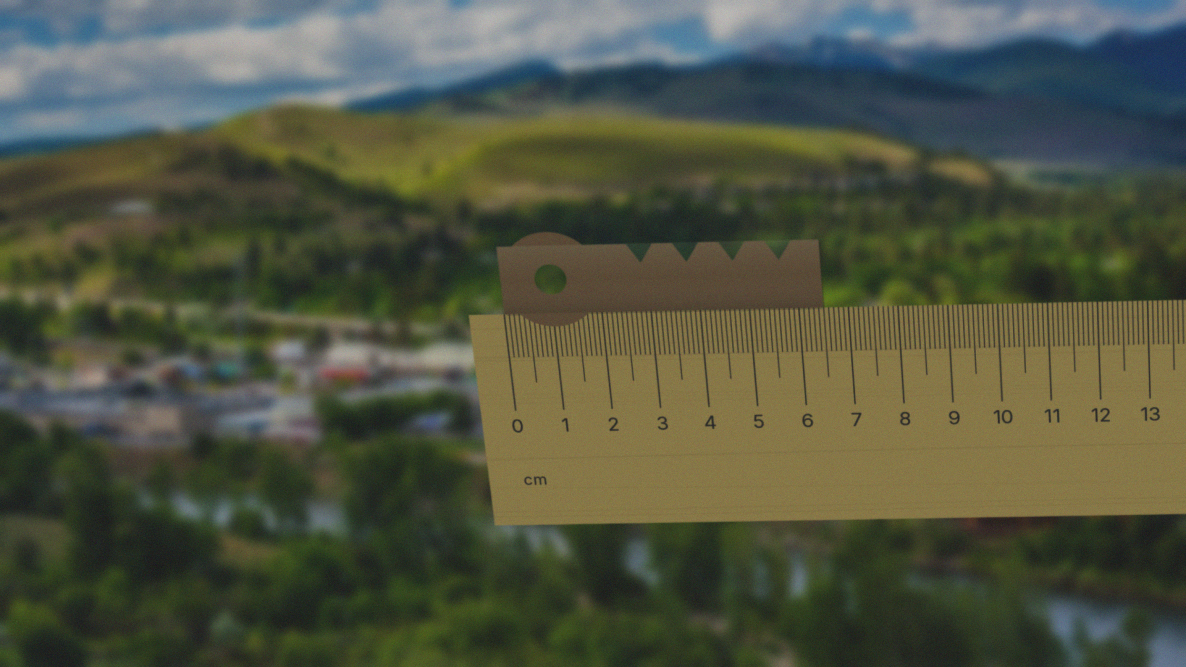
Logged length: 6.5,cm
